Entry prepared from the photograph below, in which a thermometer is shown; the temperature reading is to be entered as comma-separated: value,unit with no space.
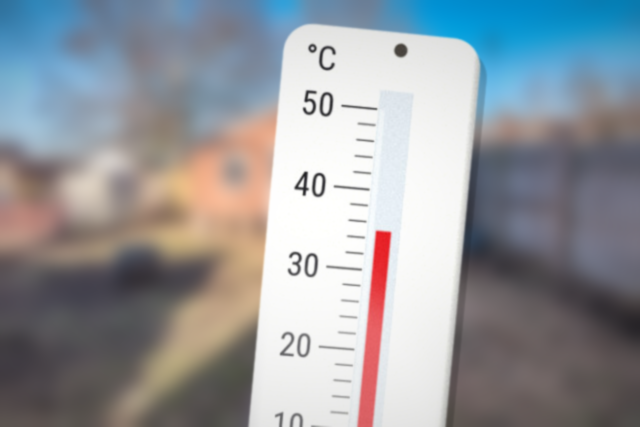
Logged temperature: 35,°C
